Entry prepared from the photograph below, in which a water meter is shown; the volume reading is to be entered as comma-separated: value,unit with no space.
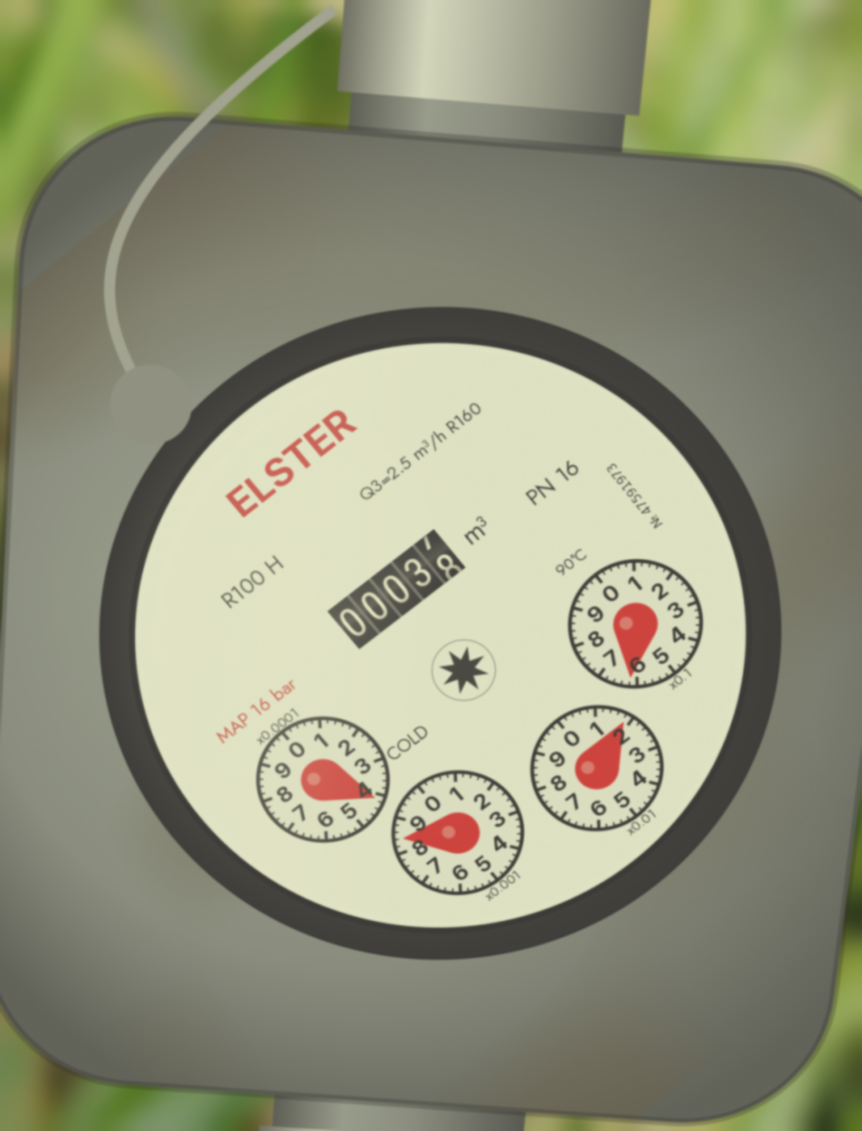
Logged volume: 37.6184,m³
